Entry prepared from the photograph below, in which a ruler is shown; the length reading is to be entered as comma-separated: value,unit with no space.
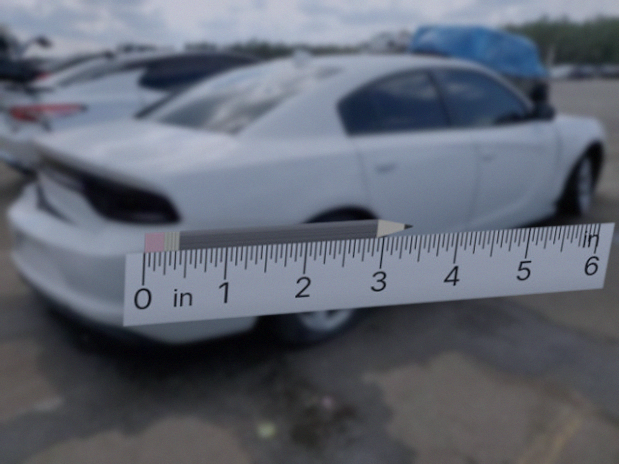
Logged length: 3.375,in
